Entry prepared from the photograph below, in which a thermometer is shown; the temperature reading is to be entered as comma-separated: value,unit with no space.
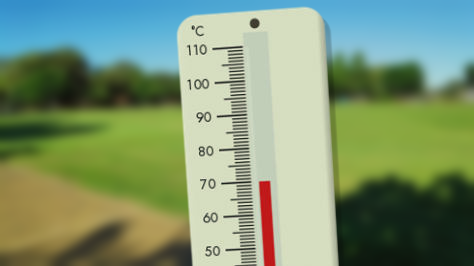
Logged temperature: 70,°C
